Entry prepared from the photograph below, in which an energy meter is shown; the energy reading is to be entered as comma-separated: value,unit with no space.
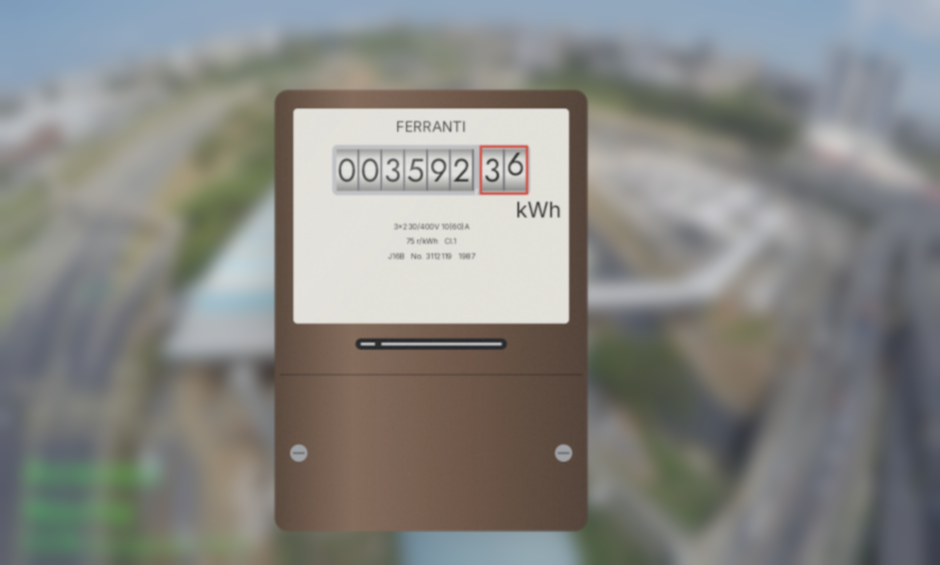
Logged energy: 3592.36,kWh
